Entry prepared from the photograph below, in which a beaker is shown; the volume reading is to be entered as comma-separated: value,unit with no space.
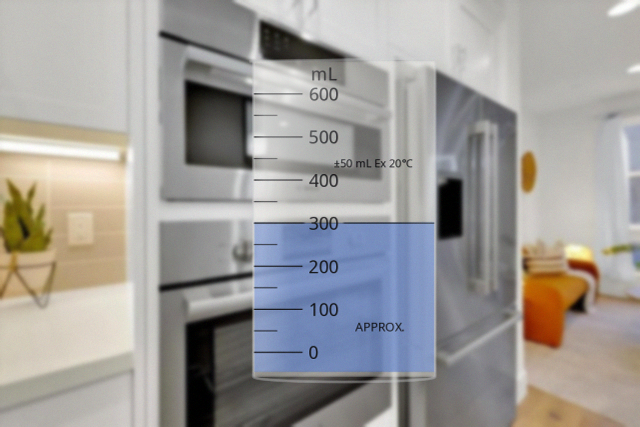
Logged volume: 300,mL
